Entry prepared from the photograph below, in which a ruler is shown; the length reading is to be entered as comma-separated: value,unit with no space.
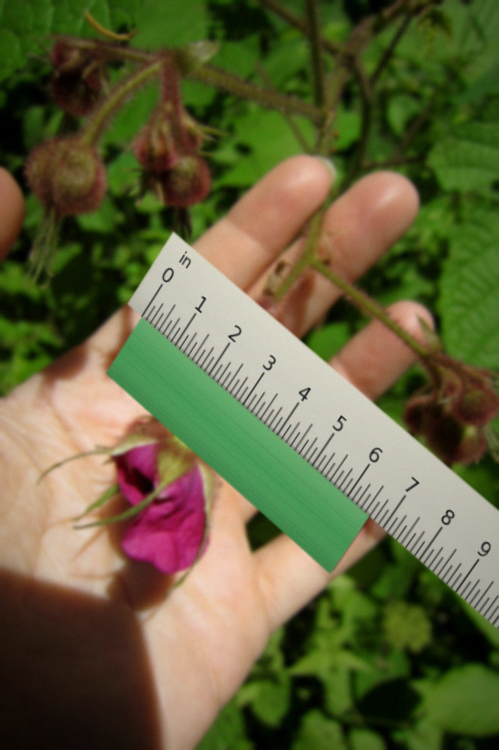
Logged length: 6.625,in
